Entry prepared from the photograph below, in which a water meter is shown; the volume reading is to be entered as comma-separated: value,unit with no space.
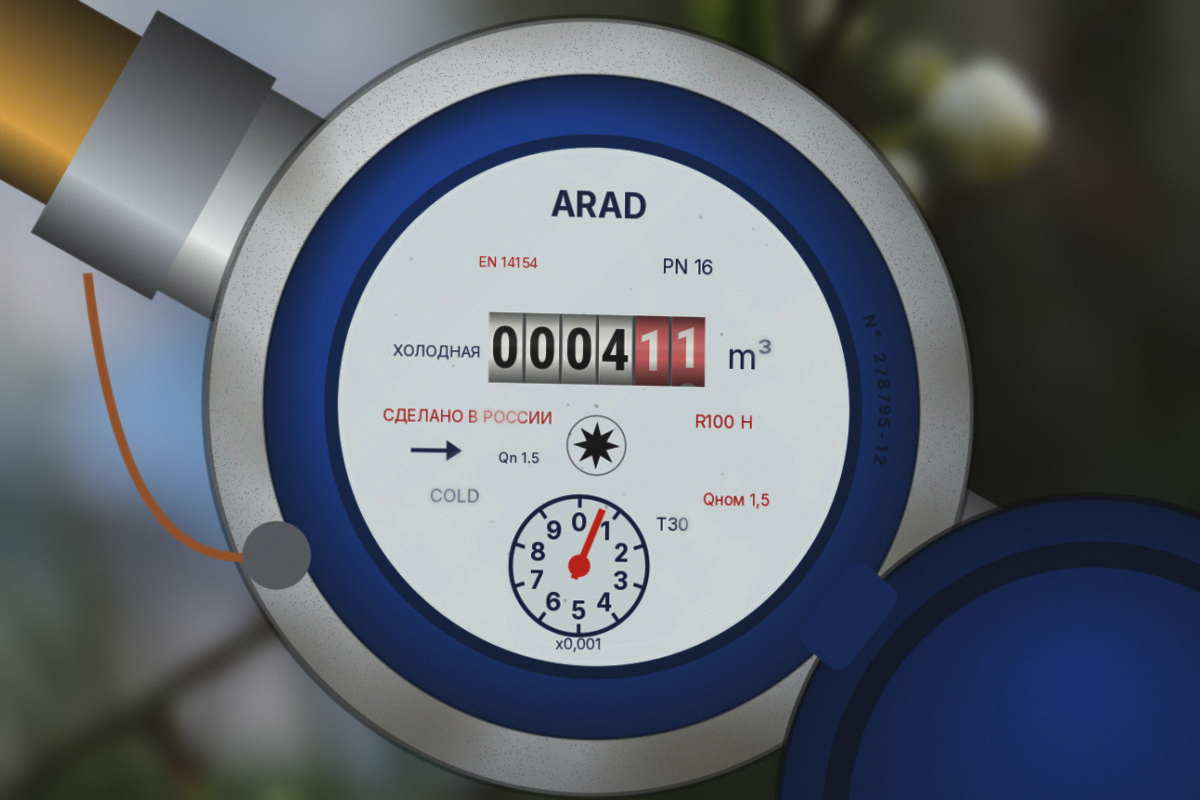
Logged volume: 4.110,m³
